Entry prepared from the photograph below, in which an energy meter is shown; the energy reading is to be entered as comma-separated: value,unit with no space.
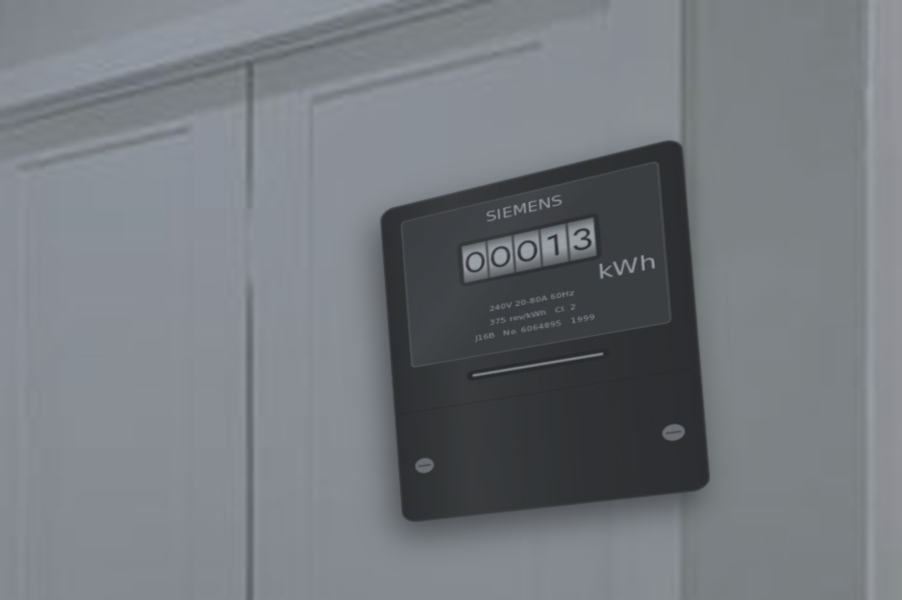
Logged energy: 13,kWh
